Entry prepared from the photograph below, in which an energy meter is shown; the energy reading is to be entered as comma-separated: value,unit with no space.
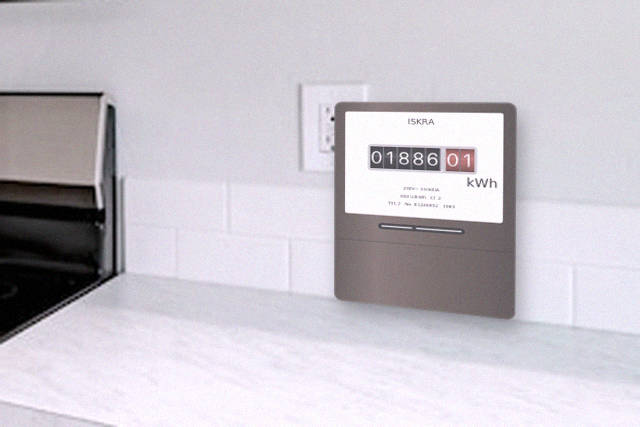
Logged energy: 1886.01,kWh
